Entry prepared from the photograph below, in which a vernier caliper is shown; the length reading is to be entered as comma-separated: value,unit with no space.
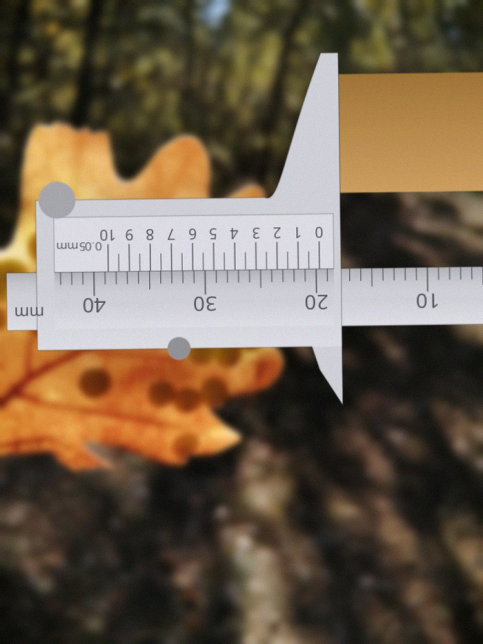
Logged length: 19.7,mm
